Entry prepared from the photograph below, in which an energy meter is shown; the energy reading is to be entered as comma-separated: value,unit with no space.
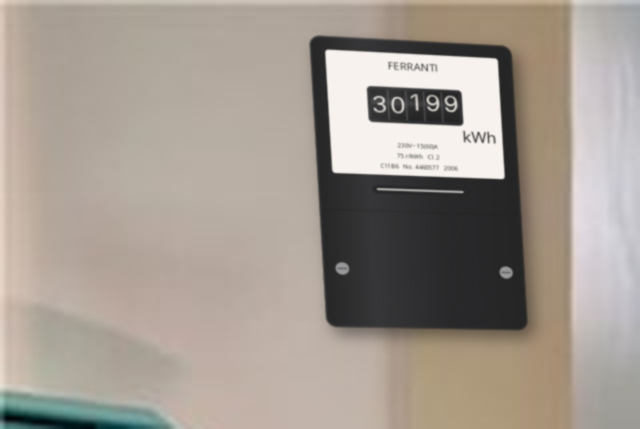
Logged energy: 30199,kWh
